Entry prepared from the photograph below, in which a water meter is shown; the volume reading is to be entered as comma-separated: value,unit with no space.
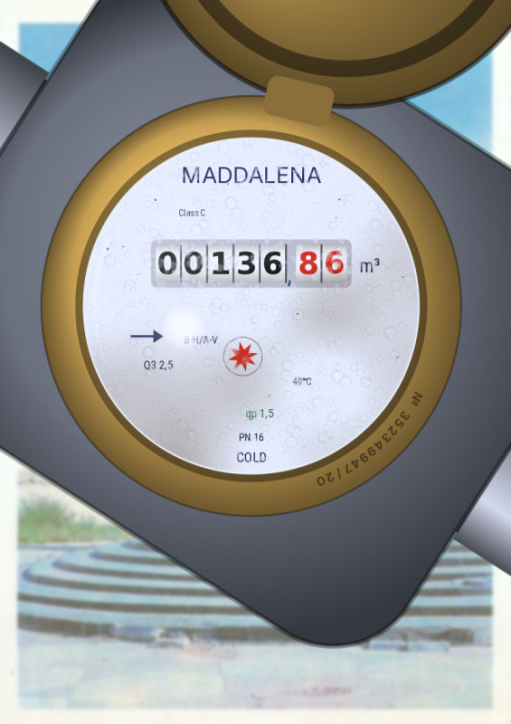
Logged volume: 136.86,m³
